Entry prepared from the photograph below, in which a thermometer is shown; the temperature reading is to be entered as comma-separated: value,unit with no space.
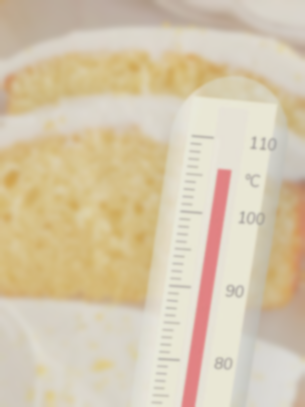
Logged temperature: 106,°C
